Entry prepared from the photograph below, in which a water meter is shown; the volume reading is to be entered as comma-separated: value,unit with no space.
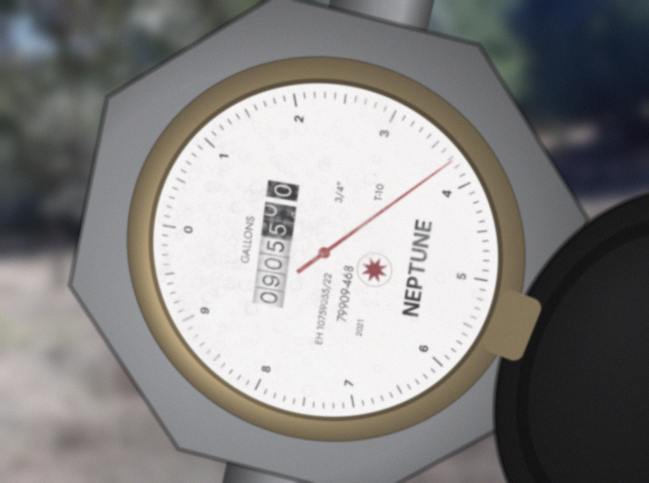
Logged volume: 905503.7,gal
